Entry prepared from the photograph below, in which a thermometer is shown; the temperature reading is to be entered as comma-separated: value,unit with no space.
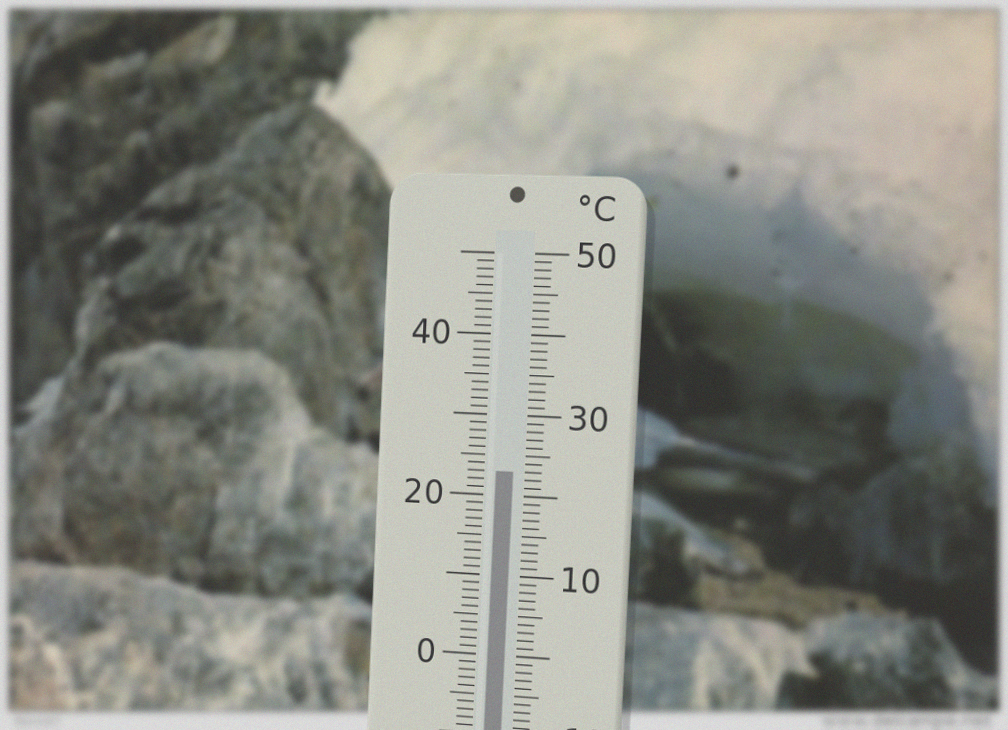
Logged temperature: 23,°C
